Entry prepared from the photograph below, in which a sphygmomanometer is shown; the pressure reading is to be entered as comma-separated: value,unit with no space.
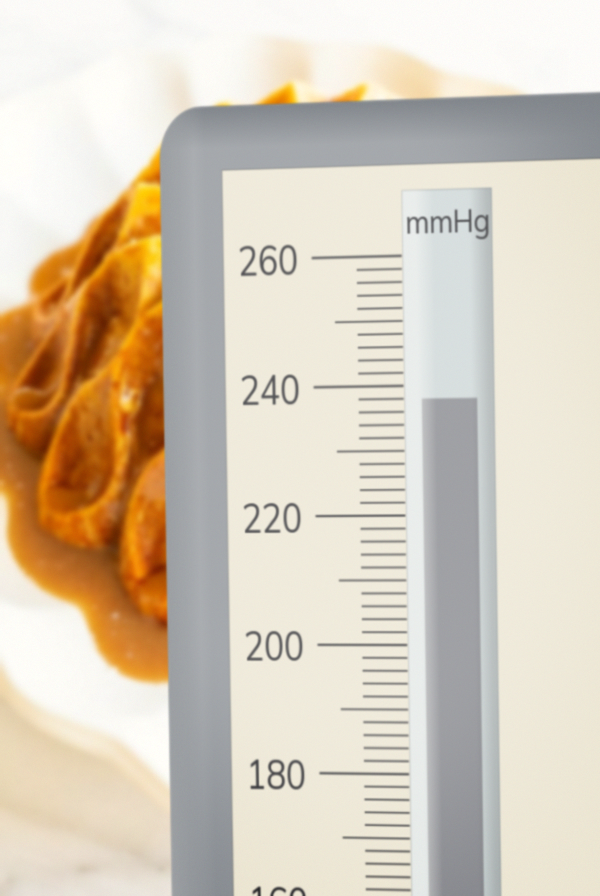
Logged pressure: 238,mmHg
